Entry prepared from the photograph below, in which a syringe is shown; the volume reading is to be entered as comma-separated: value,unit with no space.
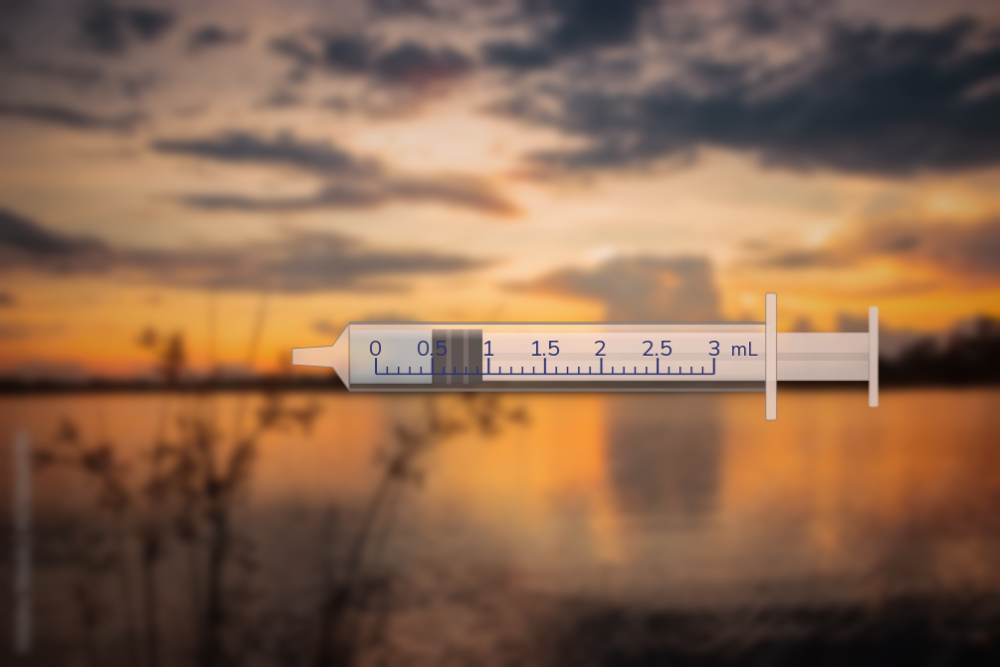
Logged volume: 0.5,mL
